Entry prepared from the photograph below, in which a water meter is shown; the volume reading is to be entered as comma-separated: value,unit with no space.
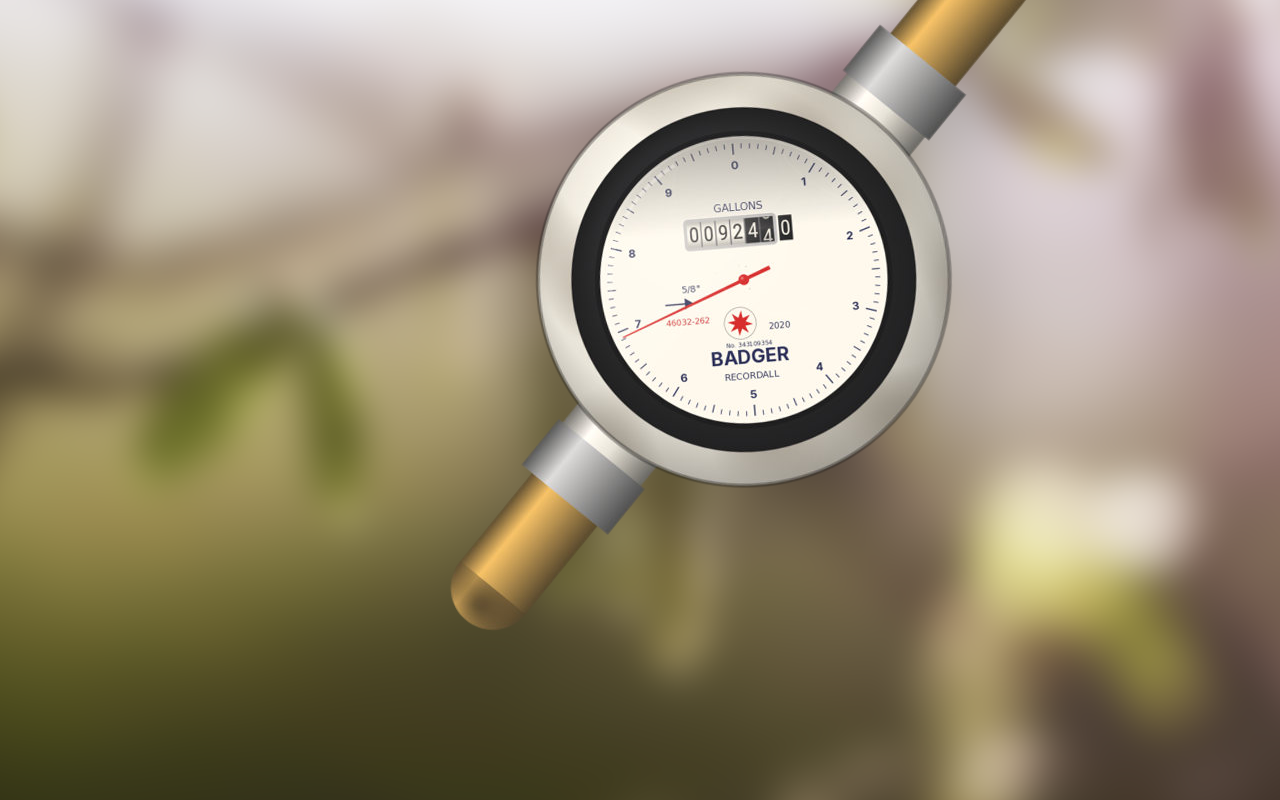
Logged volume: 92436.9,gal
